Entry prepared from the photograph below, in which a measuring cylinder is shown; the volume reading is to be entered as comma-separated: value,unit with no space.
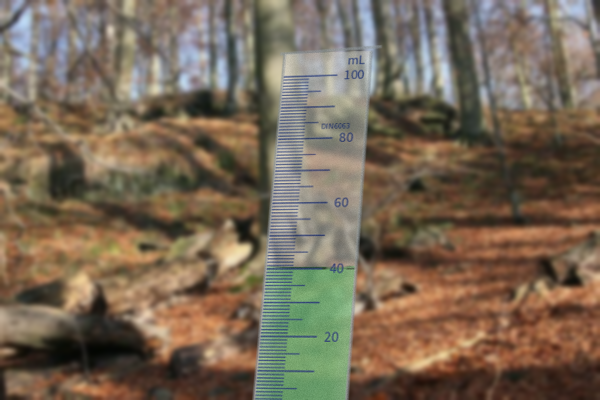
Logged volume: 40,mL
